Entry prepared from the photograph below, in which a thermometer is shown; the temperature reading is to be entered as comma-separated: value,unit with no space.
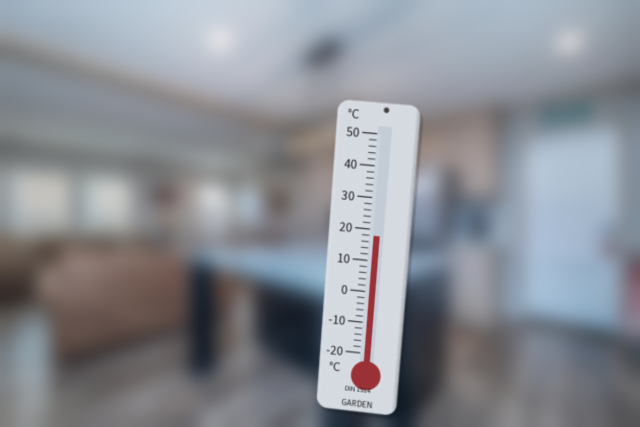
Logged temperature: 18,°C
